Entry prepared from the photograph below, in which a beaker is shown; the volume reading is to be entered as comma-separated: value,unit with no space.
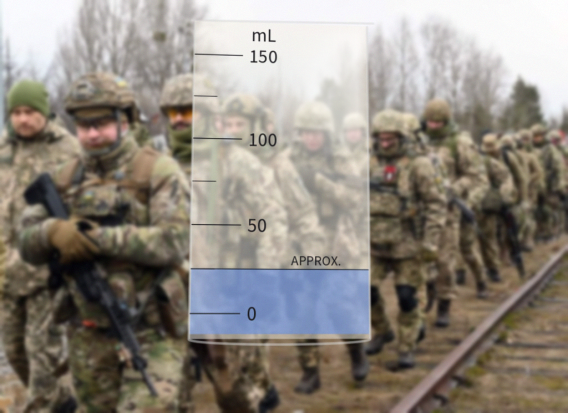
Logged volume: 25,mL
